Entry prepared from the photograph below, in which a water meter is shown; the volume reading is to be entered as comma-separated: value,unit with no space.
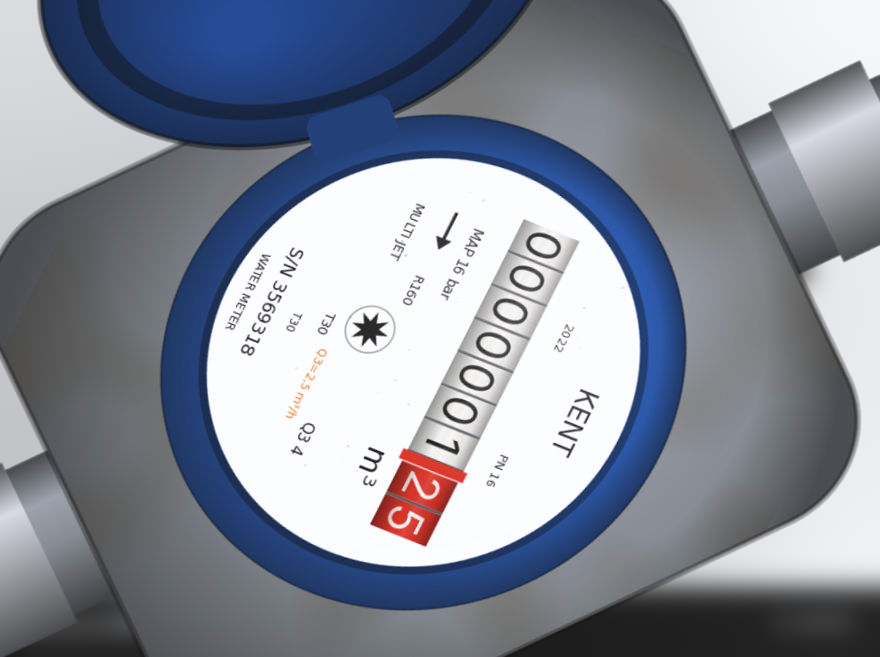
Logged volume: 1.25,m³
